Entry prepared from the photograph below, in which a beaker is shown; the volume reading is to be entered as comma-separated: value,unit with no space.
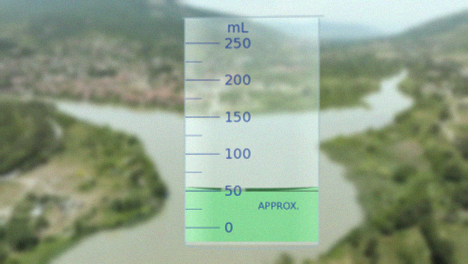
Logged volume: 50,mL
